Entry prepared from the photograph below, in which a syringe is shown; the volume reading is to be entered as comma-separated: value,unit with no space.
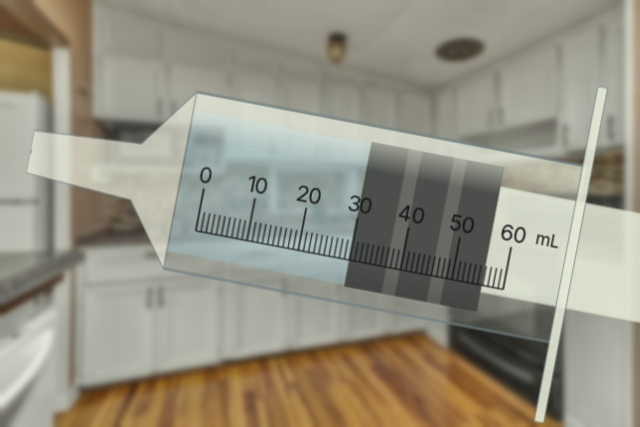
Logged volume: 30,mL
